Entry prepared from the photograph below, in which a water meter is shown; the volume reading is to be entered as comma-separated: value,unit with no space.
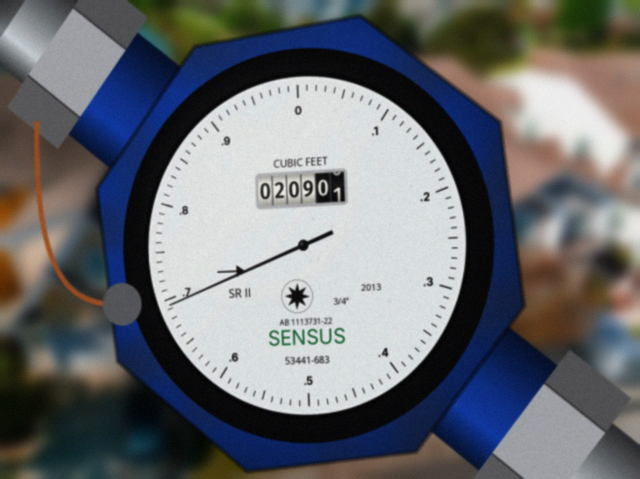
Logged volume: 20900.69,ft³
